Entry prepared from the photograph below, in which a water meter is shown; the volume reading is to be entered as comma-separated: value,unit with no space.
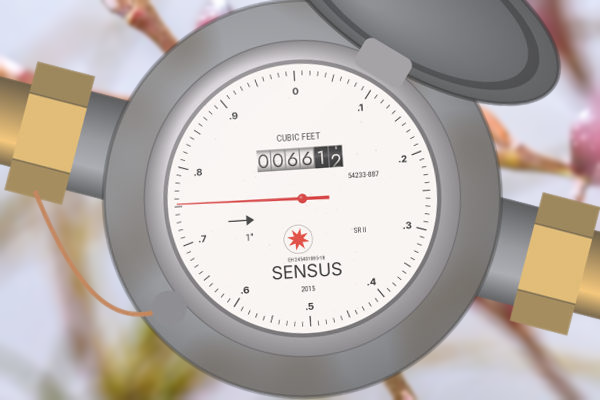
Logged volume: 6611.75,ft³
